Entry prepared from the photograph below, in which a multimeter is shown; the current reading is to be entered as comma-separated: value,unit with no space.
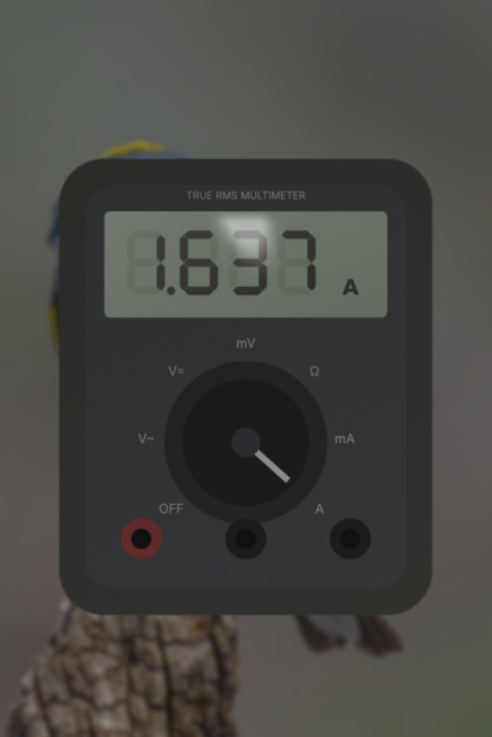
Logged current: 1.637,A
